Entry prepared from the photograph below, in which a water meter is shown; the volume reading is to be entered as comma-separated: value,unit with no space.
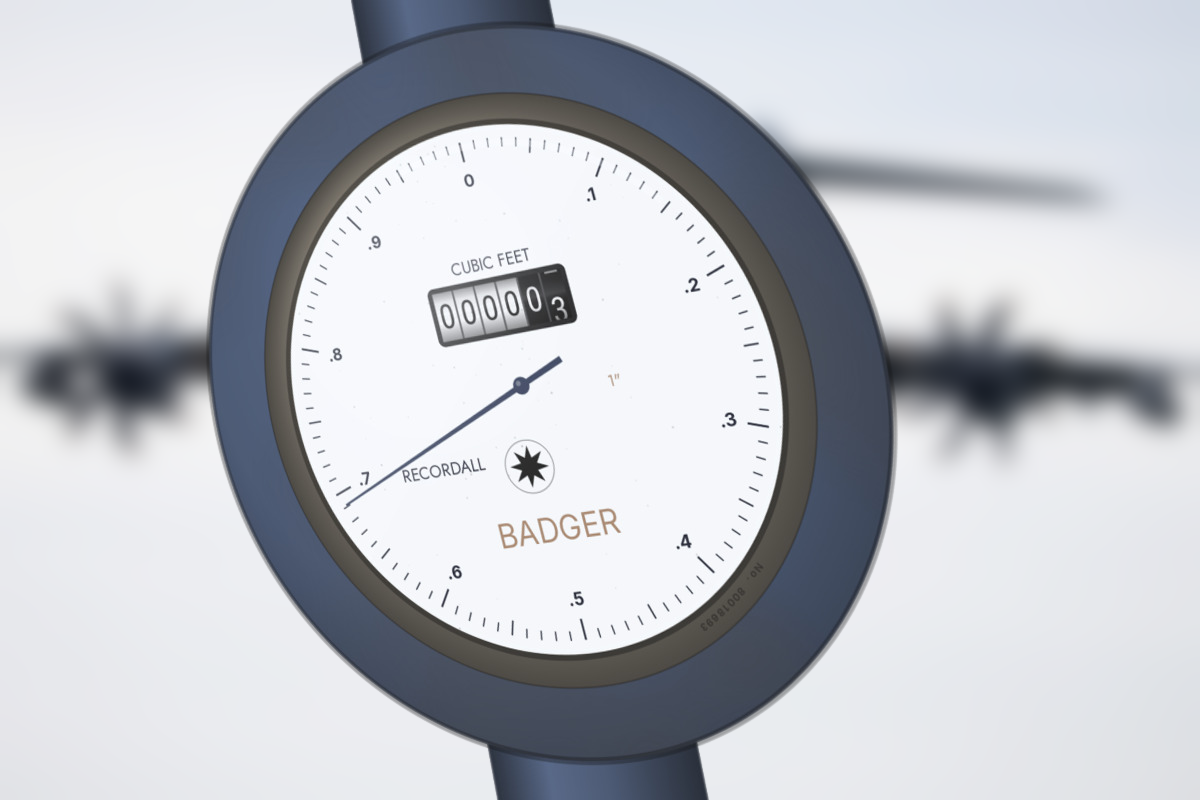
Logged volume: 2.69,ft³
